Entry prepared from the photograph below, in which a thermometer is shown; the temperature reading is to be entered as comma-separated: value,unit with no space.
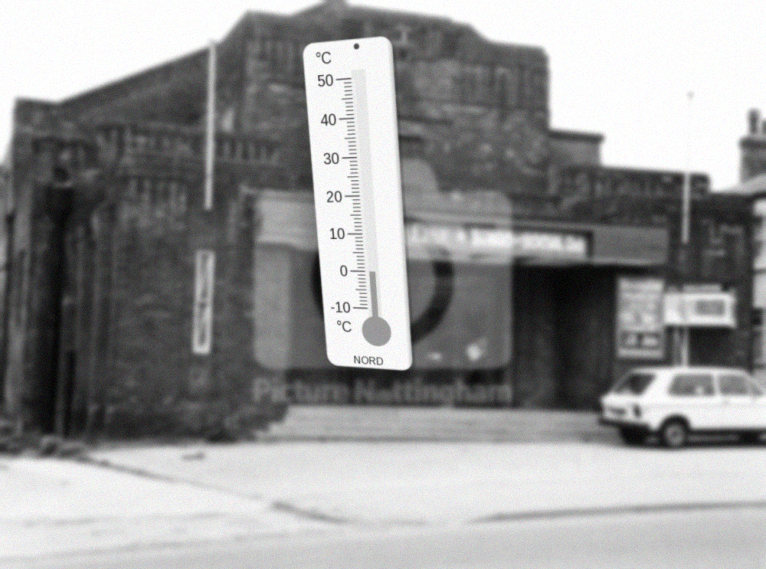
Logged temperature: 0,°C
